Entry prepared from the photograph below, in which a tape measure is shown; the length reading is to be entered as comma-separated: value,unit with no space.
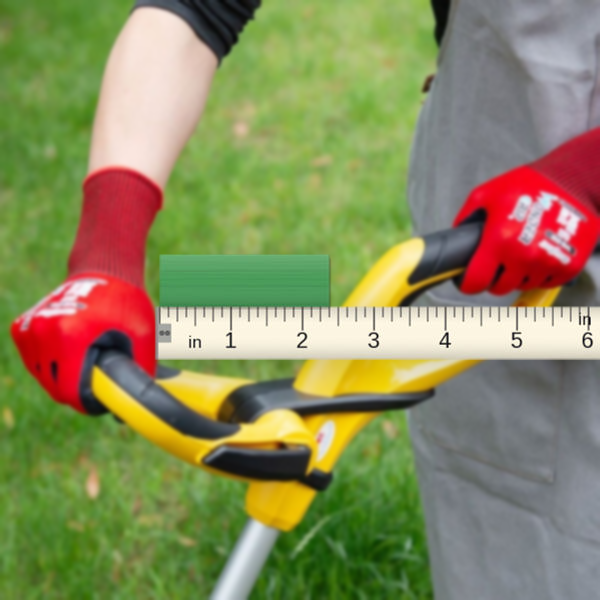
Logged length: 2.375,in
